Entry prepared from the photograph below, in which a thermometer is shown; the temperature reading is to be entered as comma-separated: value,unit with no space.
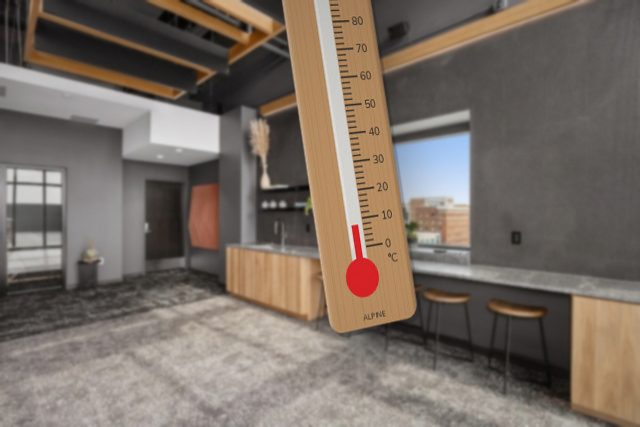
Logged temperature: 8,°C
